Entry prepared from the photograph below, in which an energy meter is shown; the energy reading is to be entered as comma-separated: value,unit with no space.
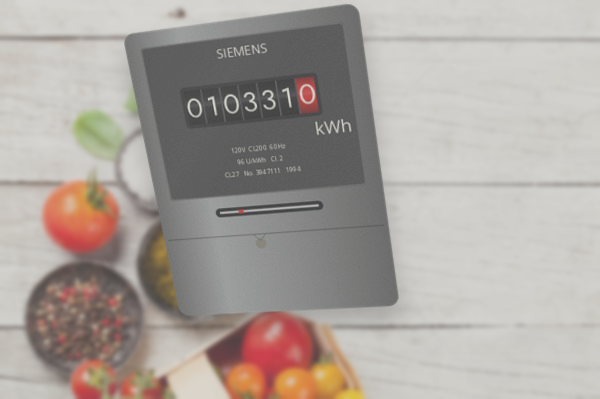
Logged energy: 10331.0,kWh
